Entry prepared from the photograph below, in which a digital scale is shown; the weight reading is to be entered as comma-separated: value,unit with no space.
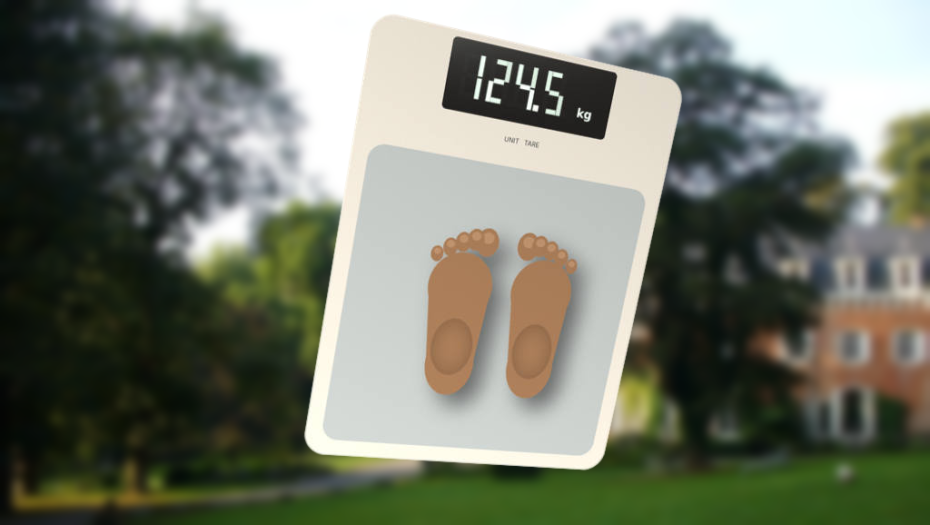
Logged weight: 124.5,kg
